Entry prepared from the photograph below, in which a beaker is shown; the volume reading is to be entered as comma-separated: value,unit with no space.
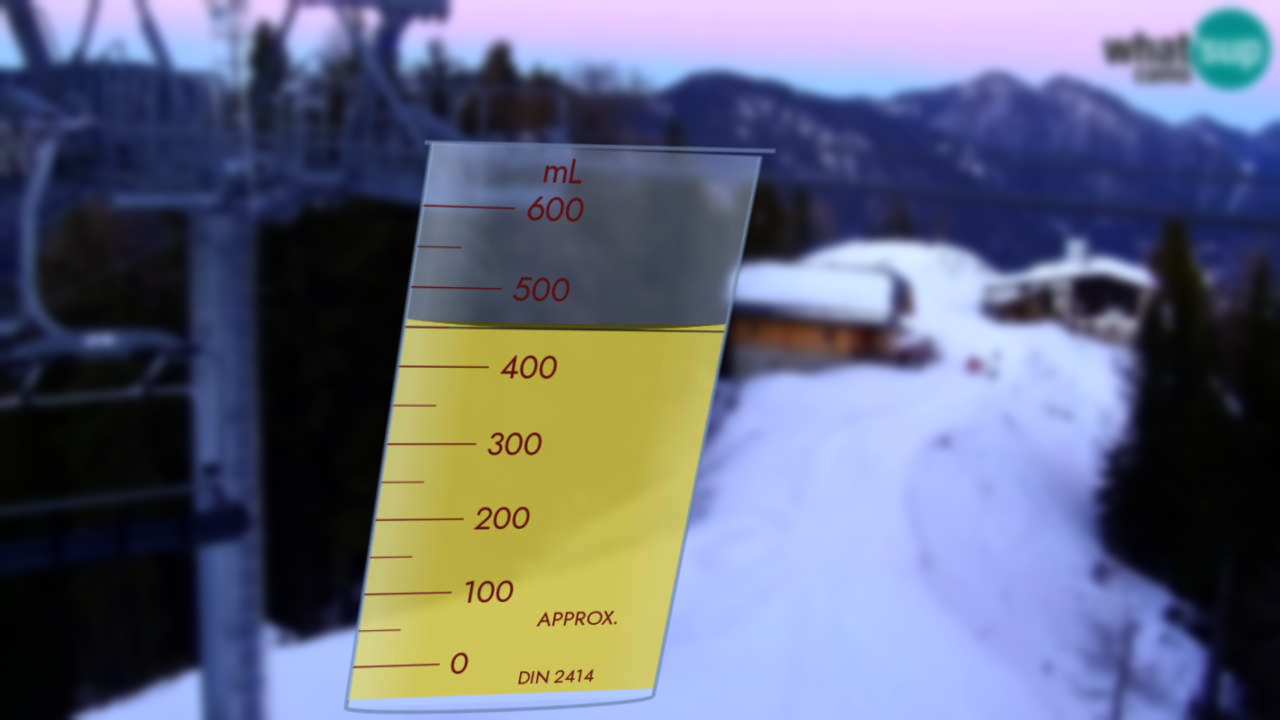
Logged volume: 450,mL
